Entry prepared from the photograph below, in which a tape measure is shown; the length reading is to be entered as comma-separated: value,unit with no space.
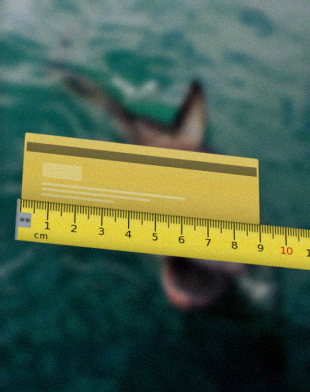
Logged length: 9,cm
